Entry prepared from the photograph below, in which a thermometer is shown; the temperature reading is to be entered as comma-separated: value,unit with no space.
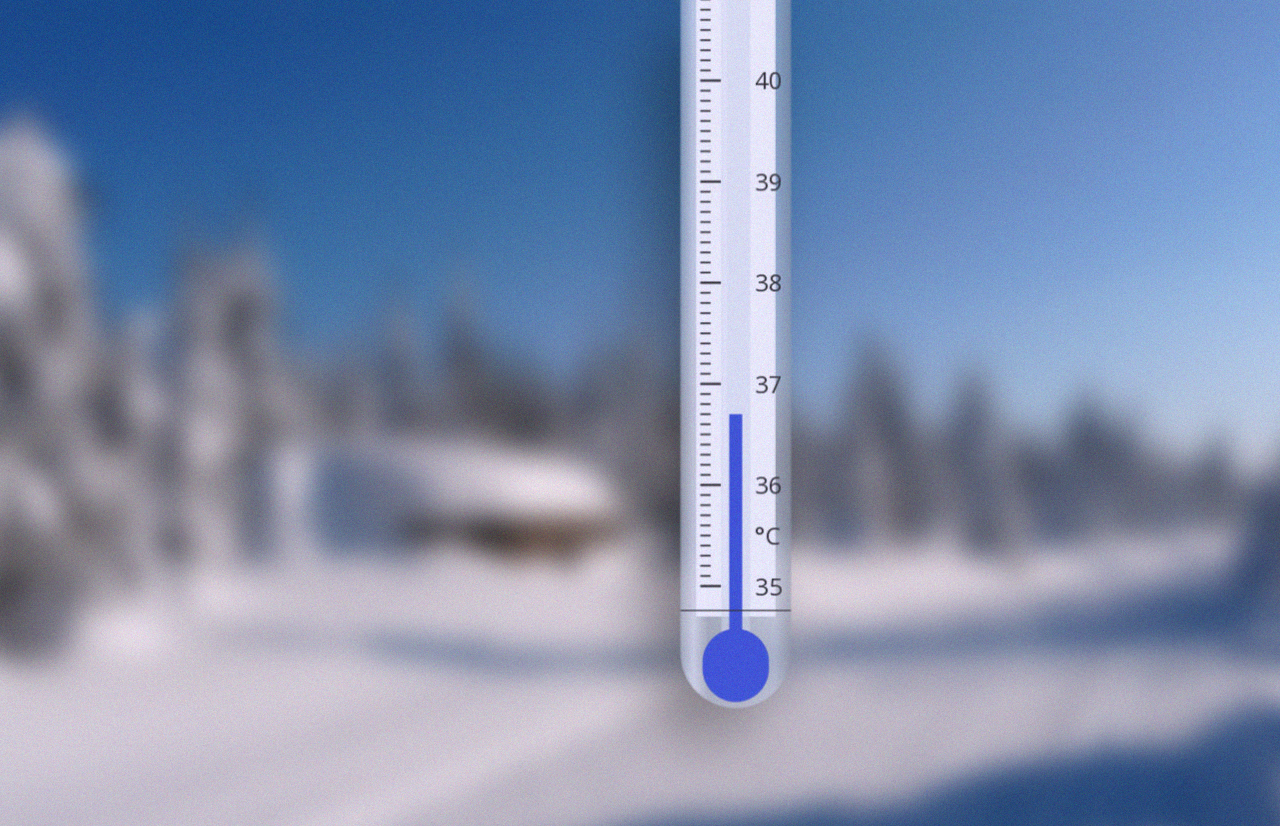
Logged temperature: 36.7,°C
